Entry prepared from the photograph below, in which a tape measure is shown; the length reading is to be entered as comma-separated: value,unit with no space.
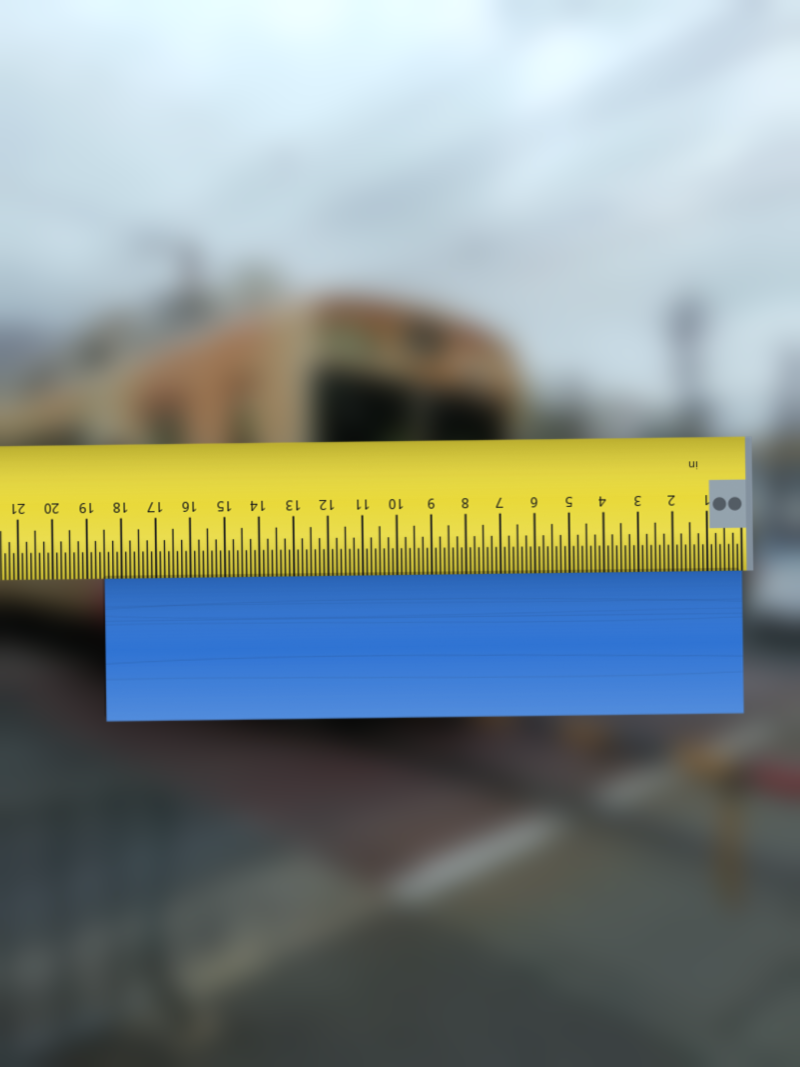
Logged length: 18.5,in
